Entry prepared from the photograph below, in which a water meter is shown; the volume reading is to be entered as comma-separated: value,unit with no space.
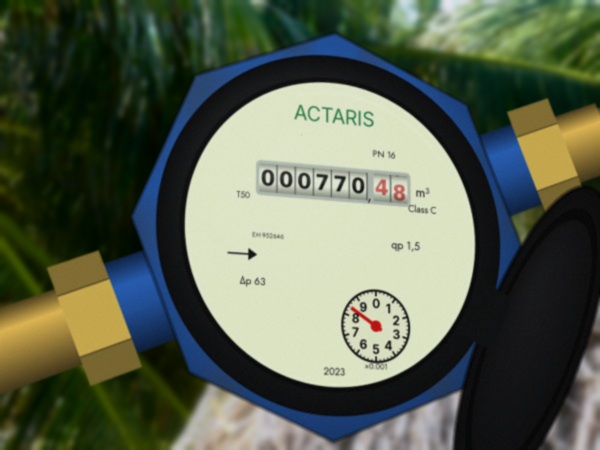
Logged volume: 770.478,m³
